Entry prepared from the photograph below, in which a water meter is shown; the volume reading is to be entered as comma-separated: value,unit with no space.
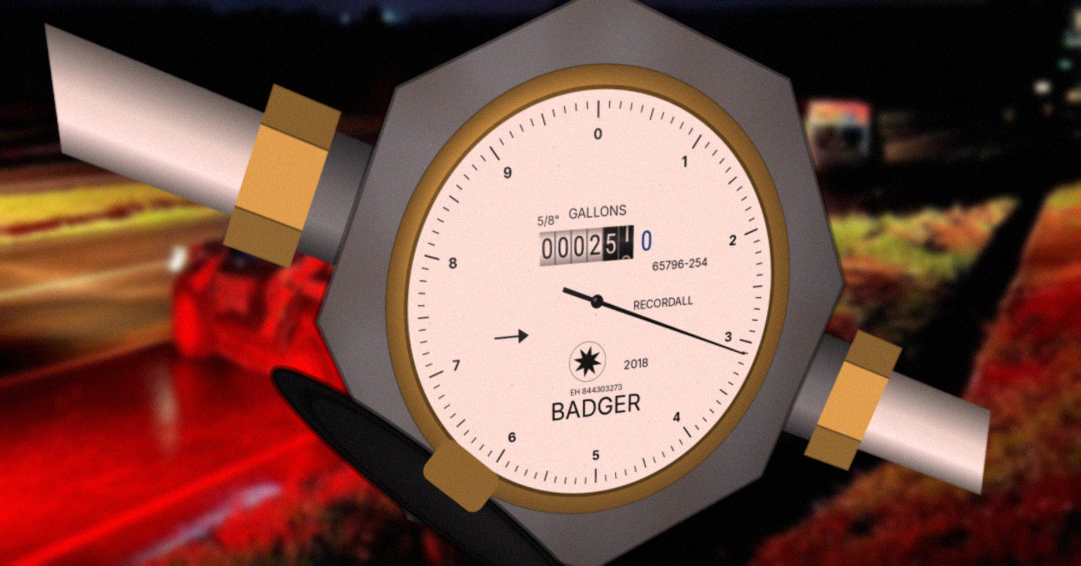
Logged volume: 2513.1,gal
